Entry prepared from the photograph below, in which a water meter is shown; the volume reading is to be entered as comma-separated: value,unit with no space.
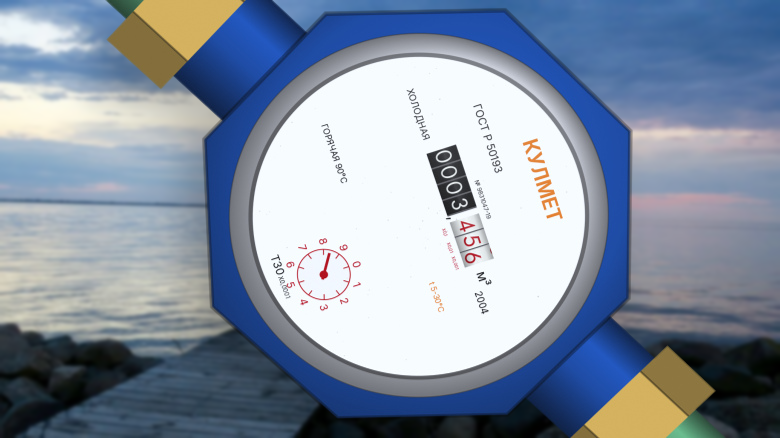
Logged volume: 3.4558,m³
